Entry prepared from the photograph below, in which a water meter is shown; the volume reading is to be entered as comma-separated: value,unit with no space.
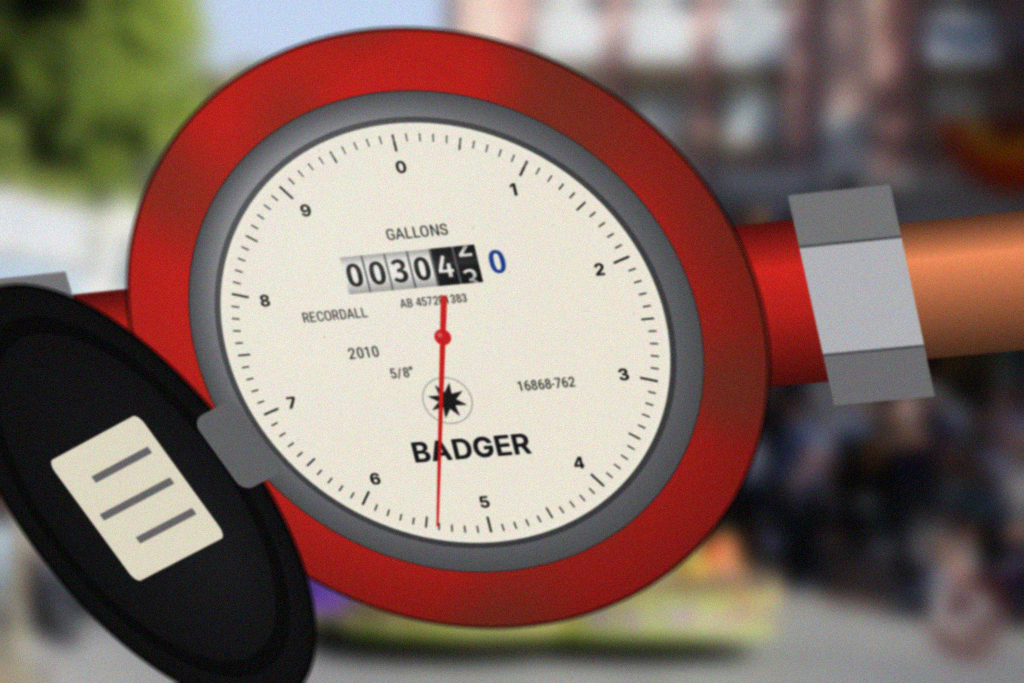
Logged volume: 30425.4,gal
